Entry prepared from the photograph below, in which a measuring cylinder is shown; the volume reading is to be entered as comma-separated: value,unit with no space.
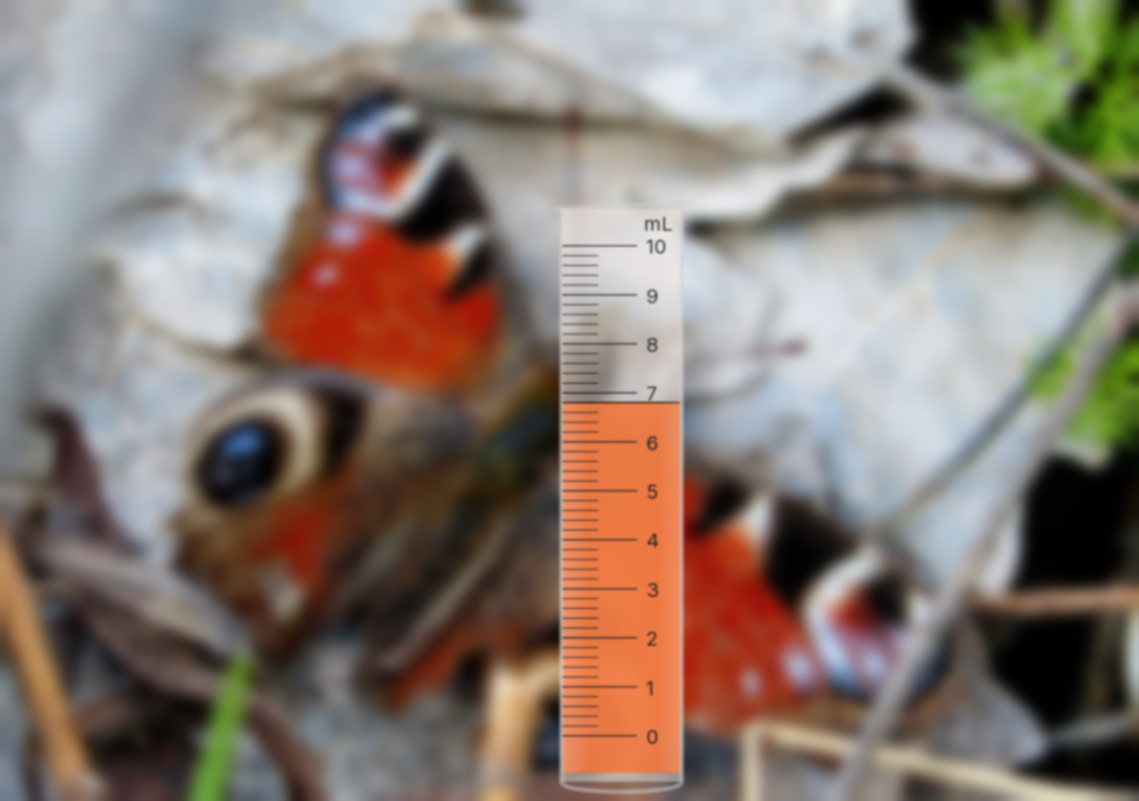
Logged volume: 6.8,mL
